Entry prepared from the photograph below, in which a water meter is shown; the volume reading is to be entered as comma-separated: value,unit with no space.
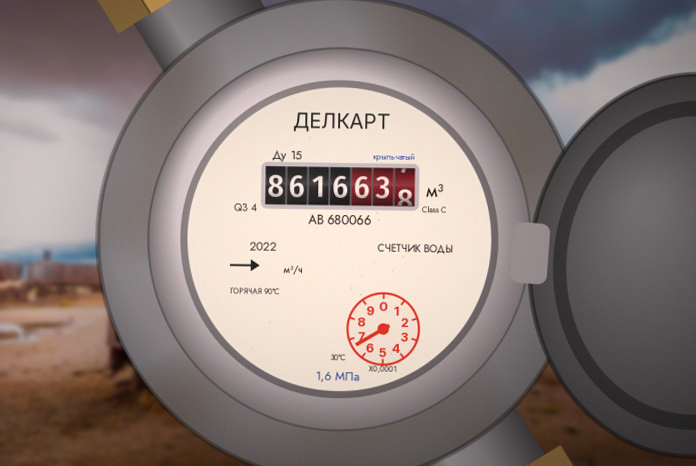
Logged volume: 8616.6376,m³
